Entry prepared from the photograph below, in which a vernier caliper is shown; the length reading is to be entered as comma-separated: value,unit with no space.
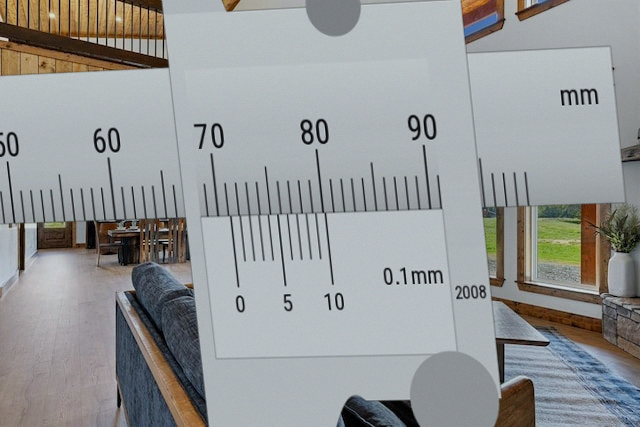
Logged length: 71.2,mm
